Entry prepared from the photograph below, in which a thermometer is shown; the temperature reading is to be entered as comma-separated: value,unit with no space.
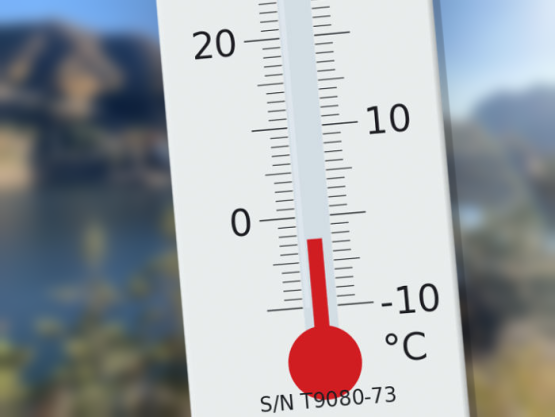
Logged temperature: -2.5,°C
